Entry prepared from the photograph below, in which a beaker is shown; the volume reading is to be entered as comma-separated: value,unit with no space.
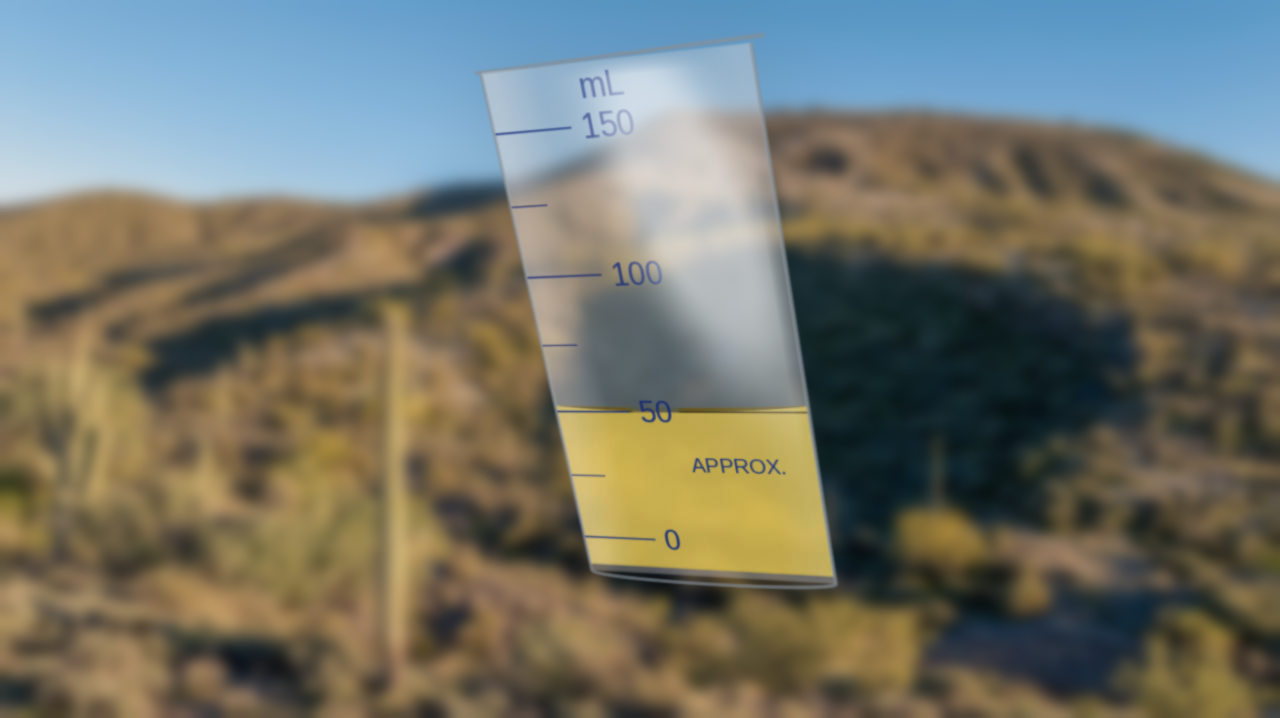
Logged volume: 50,mL
